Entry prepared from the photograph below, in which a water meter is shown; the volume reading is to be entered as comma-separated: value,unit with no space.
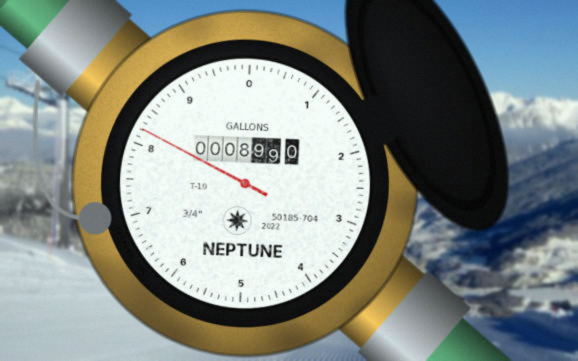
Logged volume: 8988.2,gal
